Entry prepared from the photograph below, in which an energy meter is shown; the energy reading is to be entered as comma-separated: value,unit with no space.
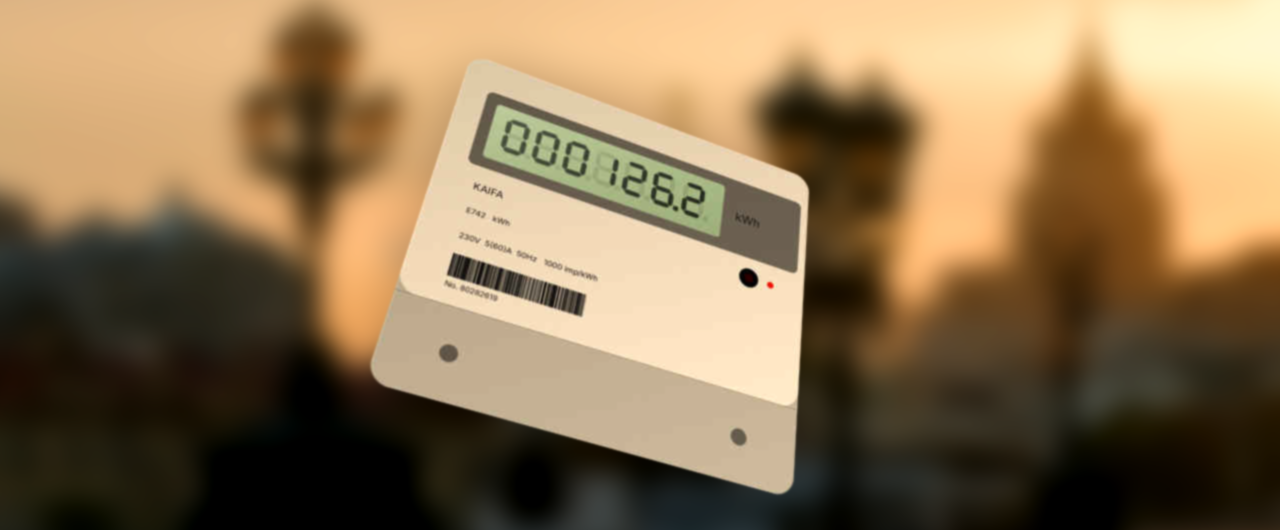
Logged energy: 126.2,kWh
